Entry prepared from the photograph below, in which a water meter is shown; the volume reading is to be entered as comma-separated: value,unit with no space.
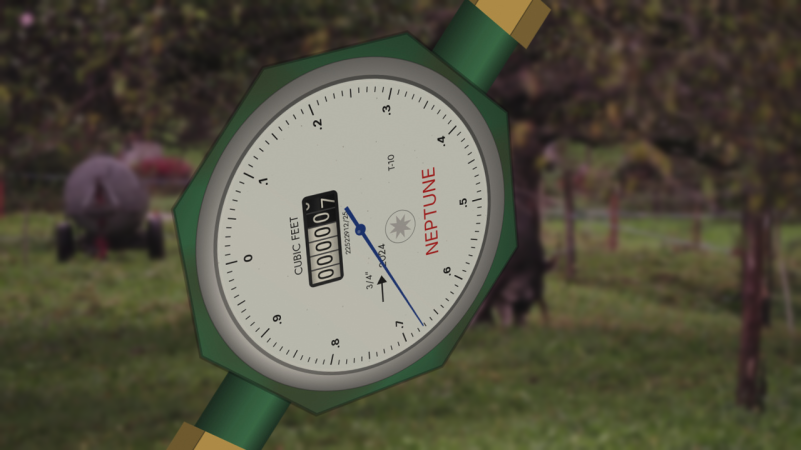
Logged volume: 6.67,ft³
